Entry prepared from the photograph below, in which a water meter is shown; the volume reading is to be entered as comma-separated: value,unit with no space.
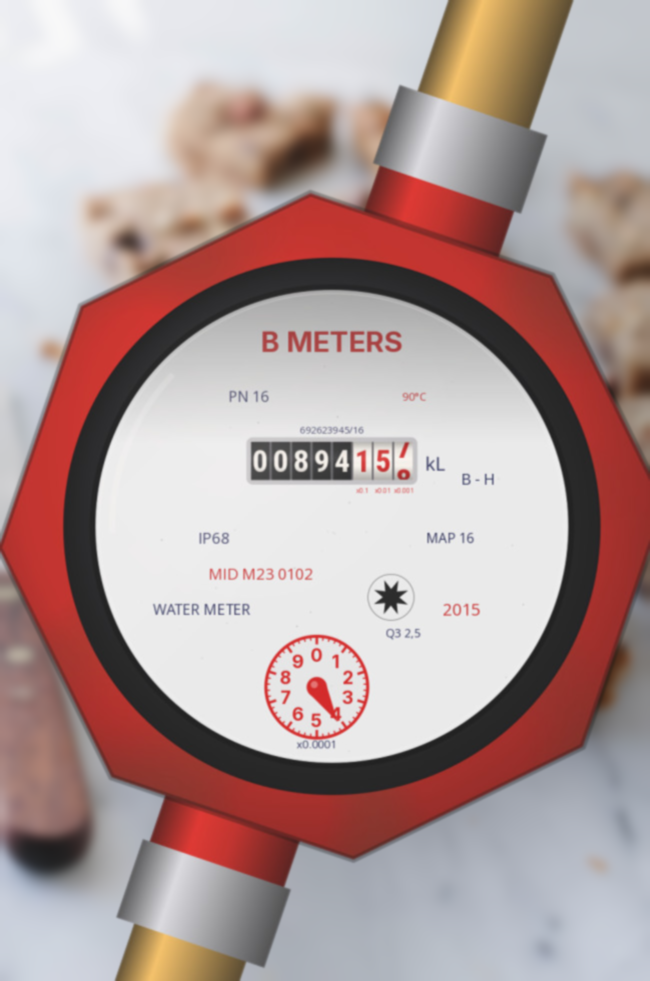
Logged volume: 894.1574,kL
